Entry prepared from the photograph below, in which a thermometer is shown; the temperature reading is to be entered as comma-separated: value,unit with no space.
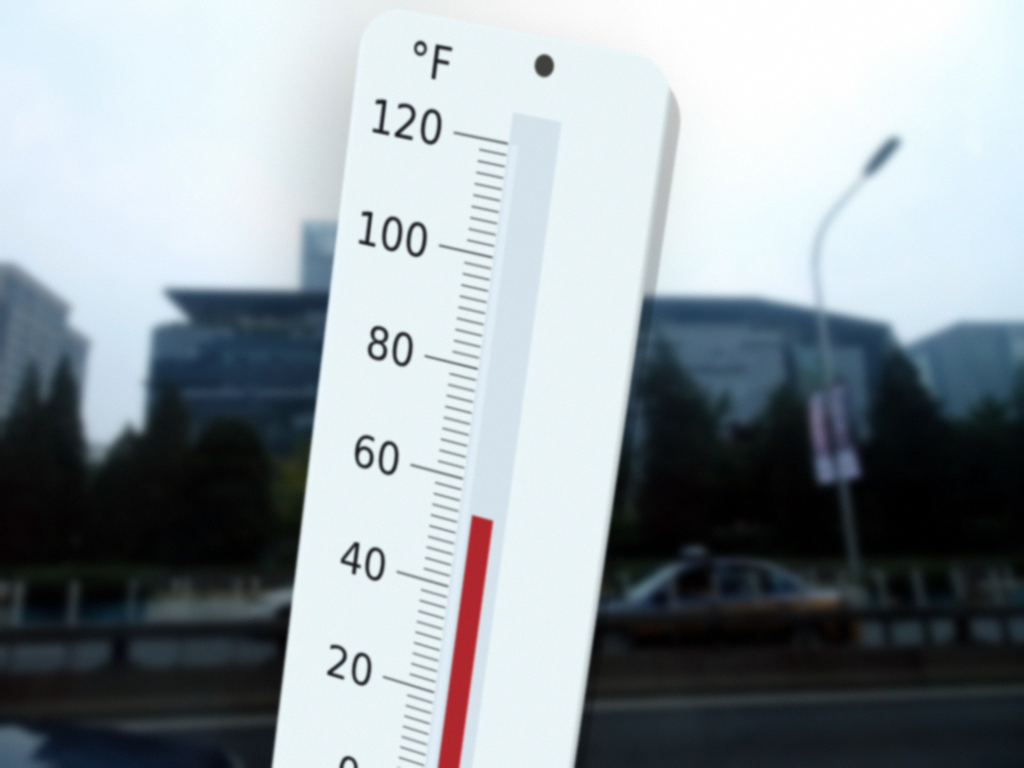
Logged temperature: 54,°F
